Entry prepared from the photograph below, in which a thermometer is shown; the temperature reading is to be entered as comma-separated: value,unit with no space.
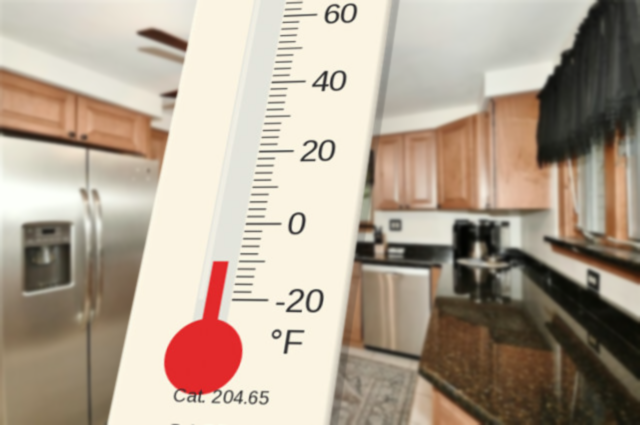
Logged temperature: -10,°F
